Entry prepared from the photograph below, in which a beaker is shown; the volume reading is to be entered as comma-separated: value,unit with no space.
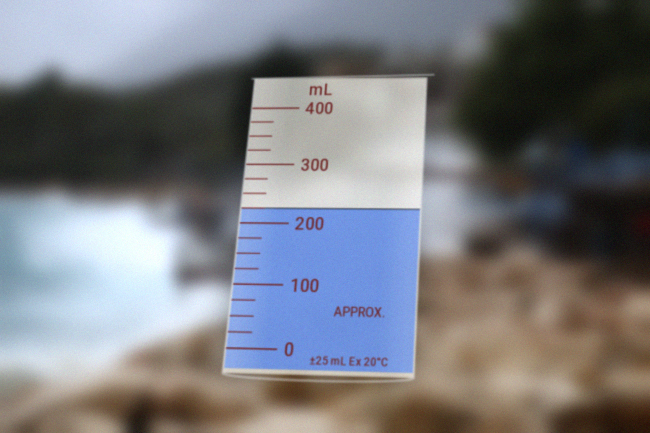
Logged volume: 225,mL
